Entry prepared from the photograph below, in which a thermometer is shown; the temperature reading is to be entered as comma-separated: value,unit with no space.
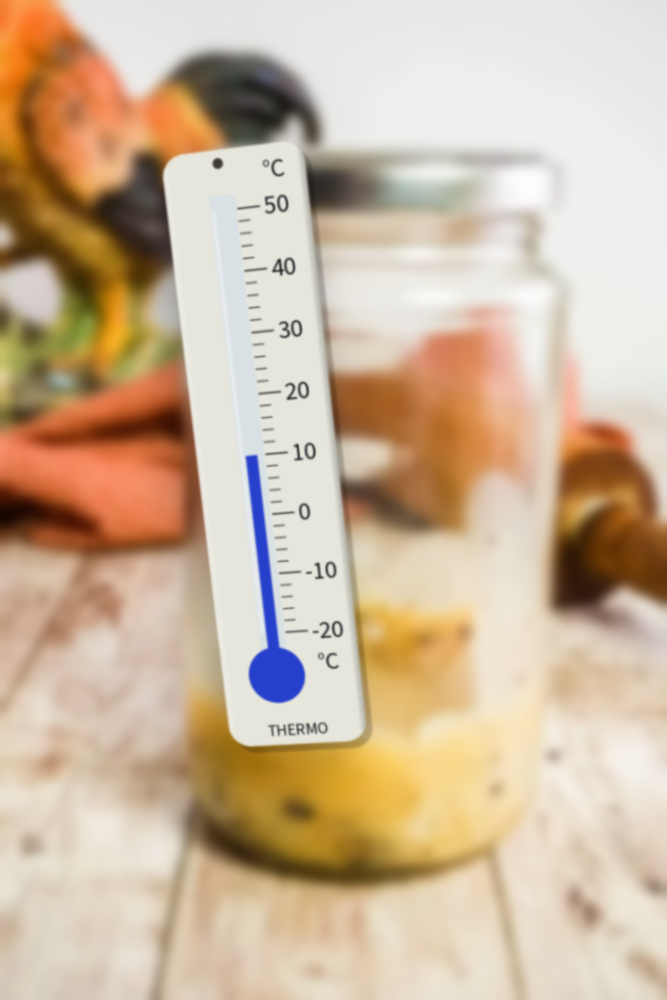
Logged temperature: 10,°C
